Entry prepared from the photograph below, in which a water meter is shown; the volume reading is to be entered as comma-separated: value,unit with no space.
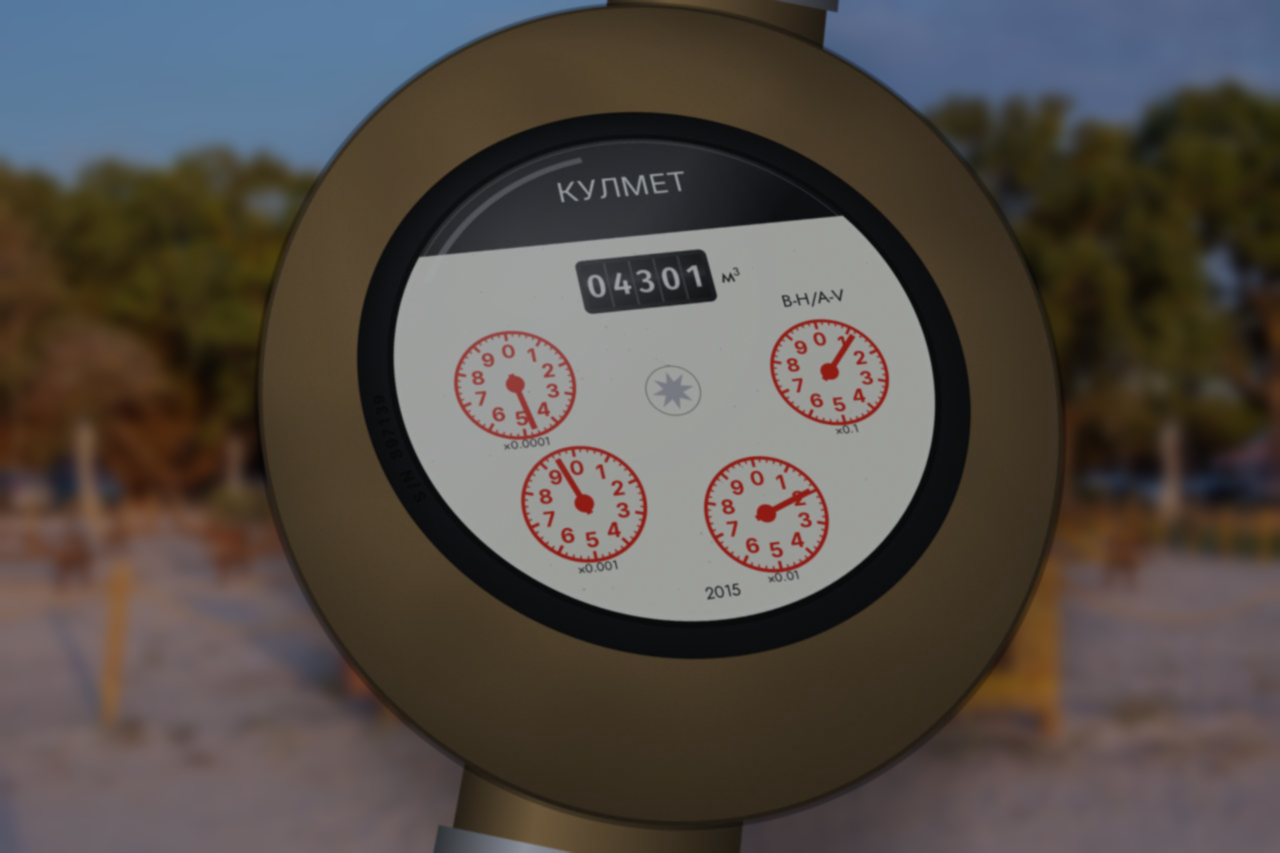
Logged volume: 4301.1194,m³
